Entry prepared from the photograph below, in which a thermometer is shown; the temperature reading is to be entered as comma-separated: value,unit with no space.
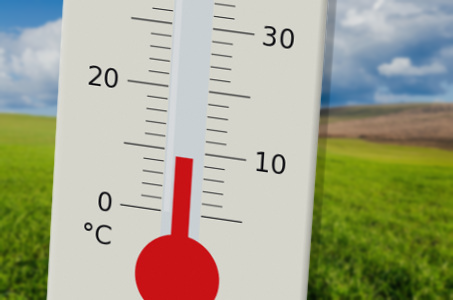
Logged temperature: 9,°C
